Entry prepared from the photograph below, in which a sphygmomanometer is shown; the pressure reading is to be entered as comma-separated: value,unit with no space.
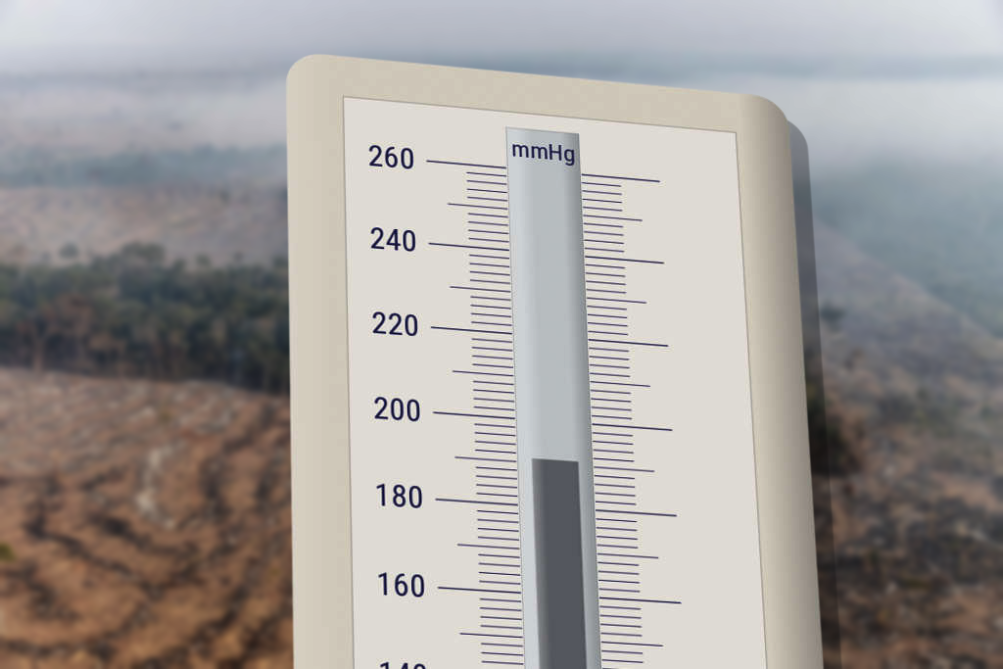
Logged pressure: 191,mmHg
